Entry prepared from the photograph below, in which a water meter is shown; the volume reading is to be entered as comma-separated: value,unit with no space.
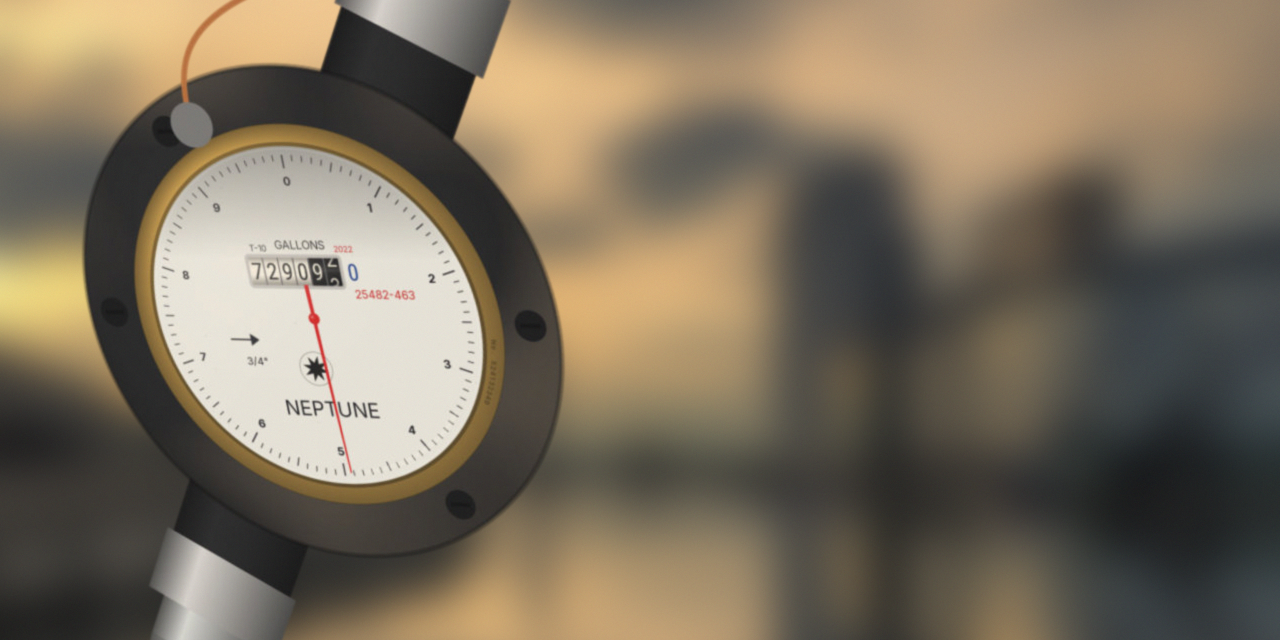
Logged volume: 7290924.9,gal
